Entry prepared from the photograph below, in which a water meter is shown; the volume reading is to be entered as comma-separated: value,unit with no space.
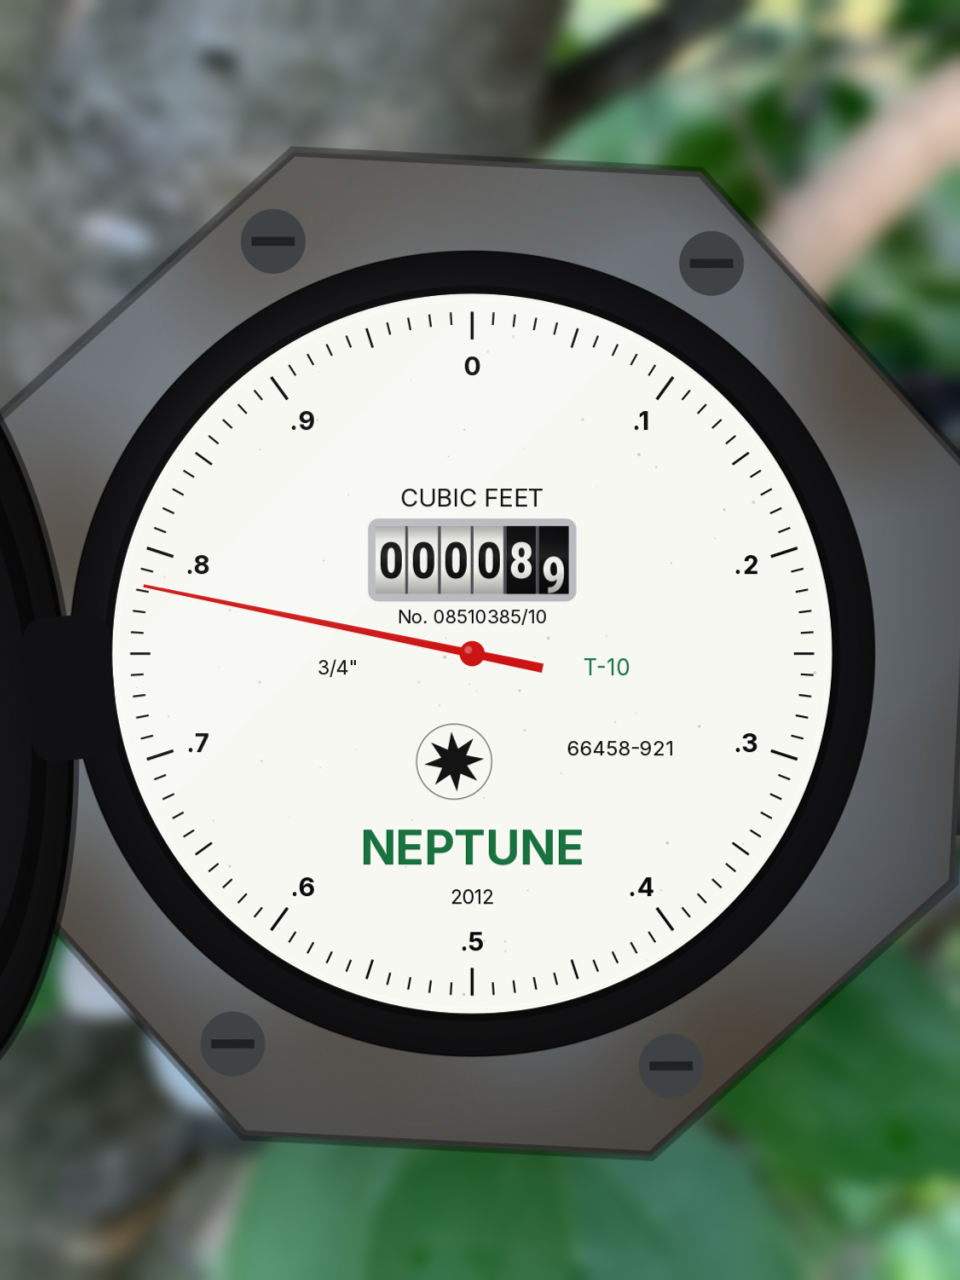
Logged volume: 88.78,ft³
